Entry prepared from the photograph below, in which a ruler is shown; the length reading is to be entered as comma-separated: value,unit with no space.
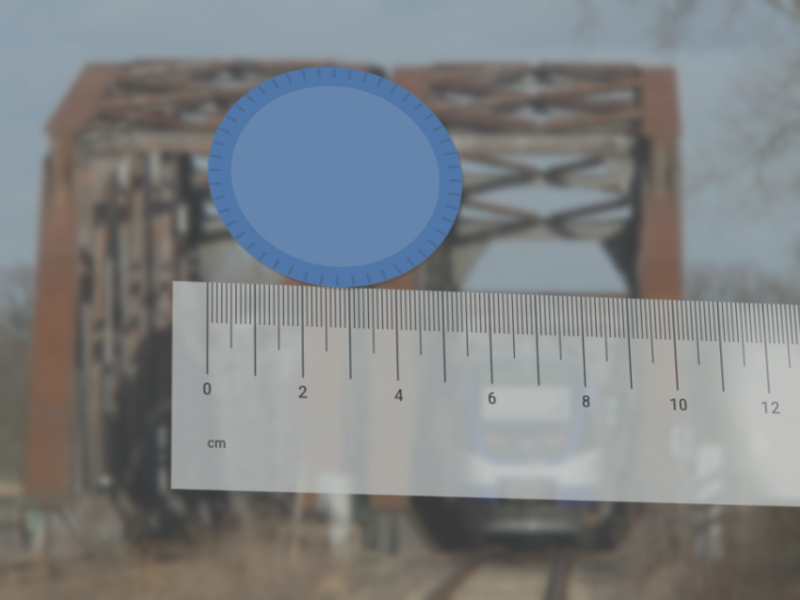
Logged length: 5.5,cm
